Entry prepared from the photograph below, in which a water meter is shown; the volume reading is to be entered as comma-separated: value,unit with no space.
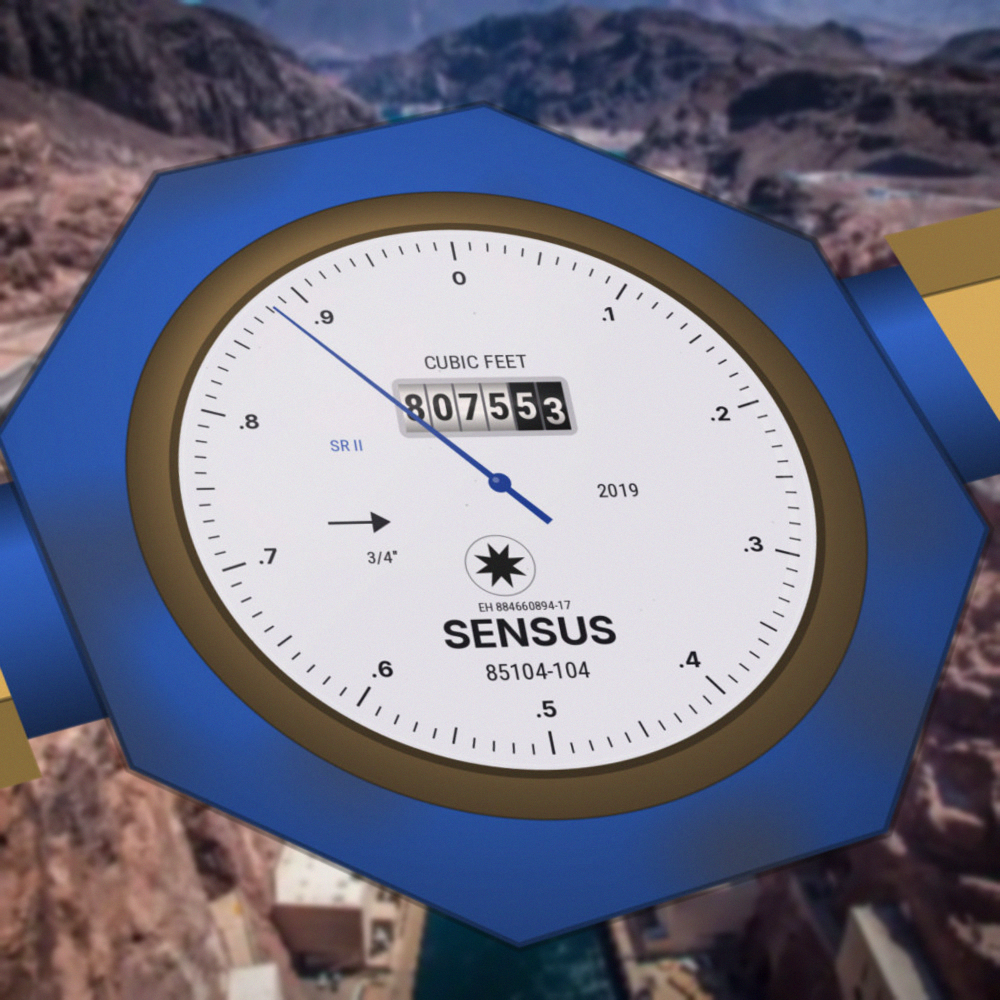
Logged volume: 807552.88,ft³
